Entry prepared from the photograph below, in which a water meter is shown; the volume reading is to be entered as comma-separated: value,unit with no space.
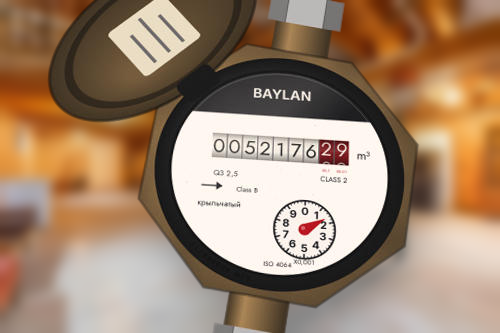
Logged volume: 52176.291,m³
